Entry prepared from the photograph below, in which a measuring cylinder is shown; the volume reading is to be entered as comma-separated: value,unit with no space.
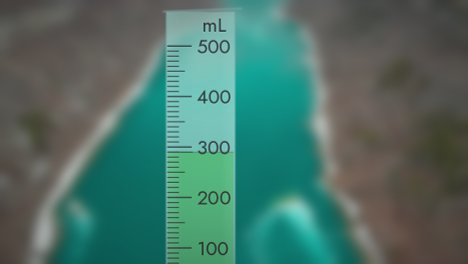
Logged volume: 290,mL
